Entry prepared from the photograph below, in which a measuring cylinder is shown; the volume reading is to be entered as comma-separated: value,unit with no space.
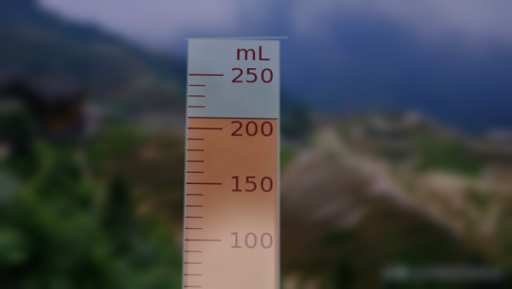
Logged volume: 210,mL
